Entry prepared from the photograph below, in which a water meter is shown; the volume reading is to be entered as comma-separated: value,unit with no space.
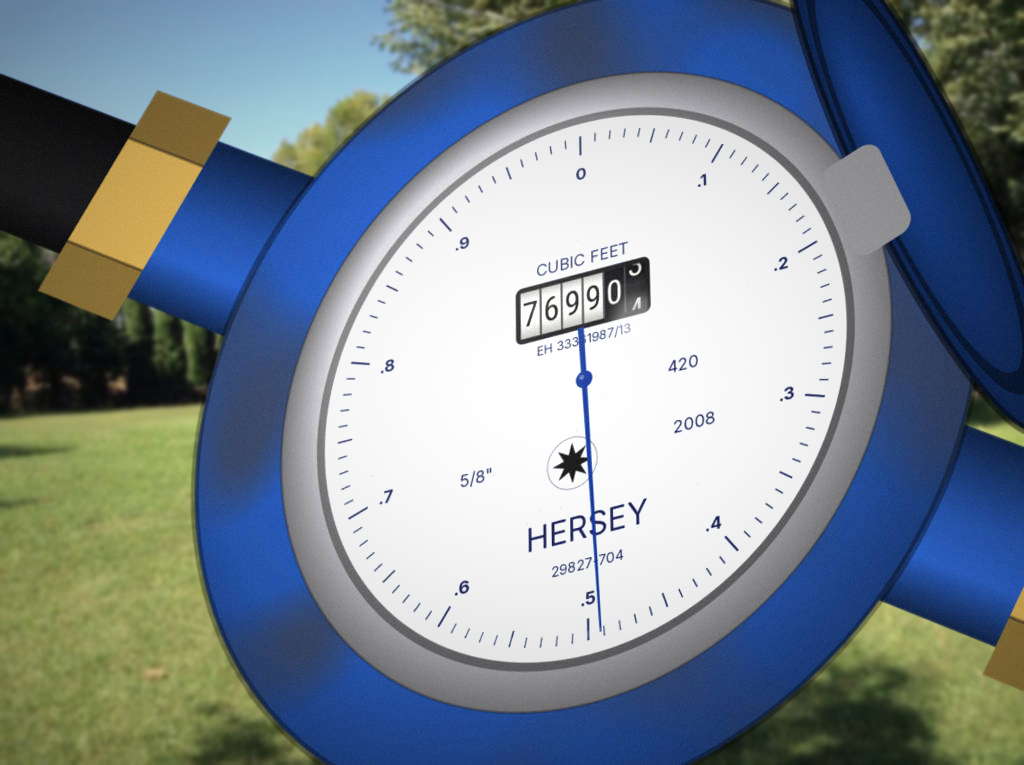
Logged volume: 769903.49,ft³
